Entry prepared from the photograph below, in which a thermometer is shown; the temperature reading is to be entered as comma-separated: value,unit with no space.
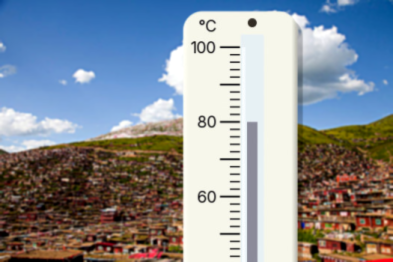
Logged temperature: 80,°C
